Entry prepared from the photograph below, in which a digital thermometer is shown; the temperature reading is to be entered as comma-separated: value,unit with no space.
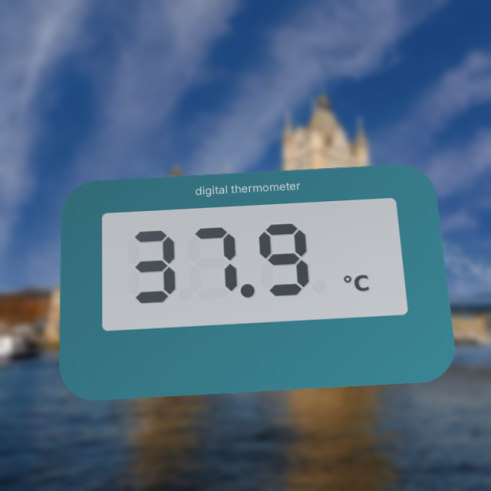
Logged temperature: 37.9,°C
